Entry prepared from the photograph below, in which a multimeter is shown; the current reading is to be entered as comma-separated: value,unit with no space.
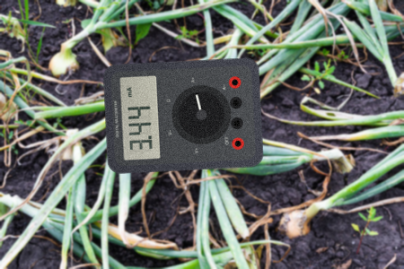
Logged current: 3.44,mA
